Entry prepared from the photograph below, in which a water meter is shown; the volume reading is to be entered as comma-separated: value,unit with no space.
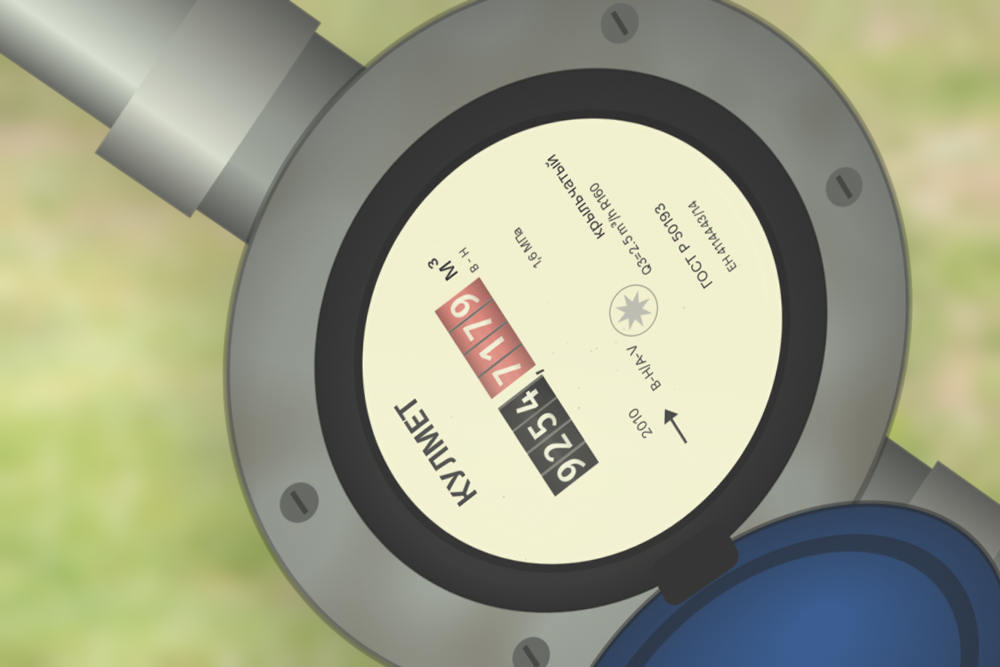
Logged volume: 9254.7179,m³
